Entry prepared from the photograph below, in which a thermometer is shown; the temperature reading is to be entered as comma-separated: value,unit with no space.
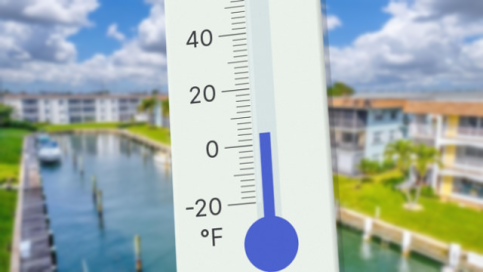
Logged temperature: 4,°F
